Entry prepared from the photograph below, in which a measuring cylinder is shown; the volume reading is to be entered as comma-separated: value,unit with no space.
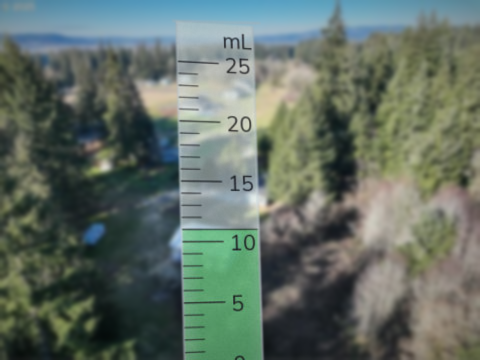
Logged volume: 11,mL
